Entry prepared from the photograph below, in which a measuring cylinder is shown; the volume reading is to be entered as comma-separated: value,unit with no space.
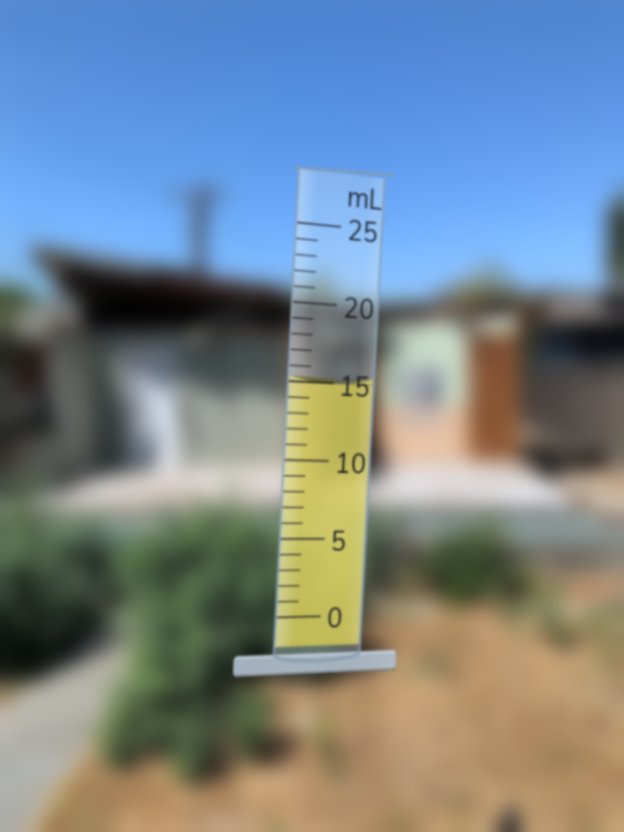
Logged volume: 15,mL
